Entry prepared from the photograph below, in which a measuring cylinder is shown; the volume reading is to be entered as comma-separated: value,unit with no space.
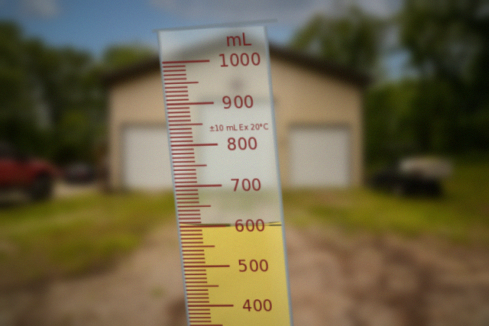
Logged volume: 600,mL
